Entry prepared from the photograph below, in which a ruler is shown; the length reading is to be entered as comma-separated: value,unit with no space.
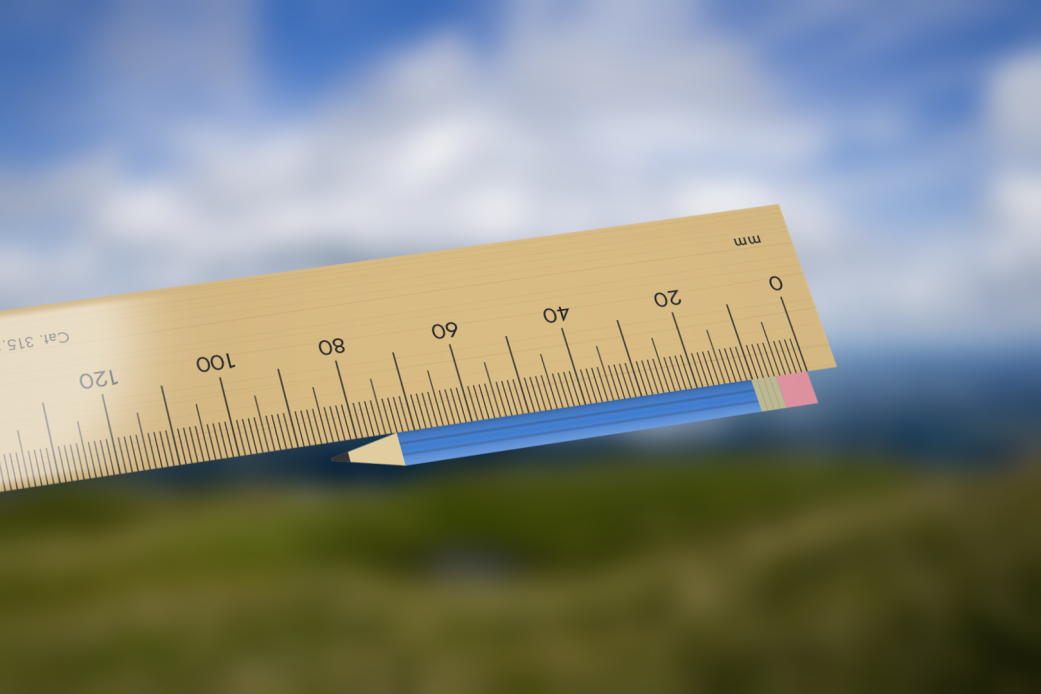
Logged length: 85,mm
